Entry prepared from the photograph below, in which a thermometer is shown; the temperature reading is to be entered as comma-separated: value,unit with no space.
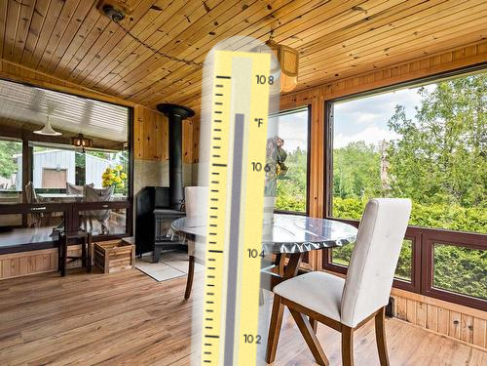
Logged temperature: 107.2,°F
